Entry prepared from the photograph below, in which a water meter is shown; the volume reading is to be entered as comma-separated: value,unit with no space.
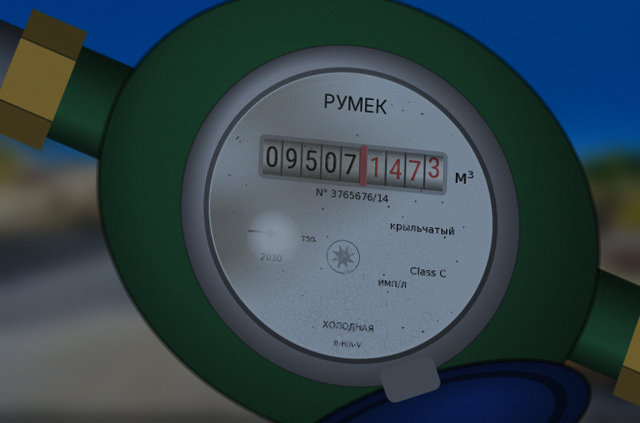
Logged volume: 9507.1473,m³
